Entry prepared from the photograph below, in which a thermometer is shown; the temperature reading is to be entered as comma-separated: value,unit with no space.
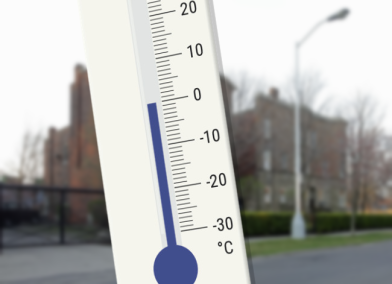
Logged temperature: 0,°C
